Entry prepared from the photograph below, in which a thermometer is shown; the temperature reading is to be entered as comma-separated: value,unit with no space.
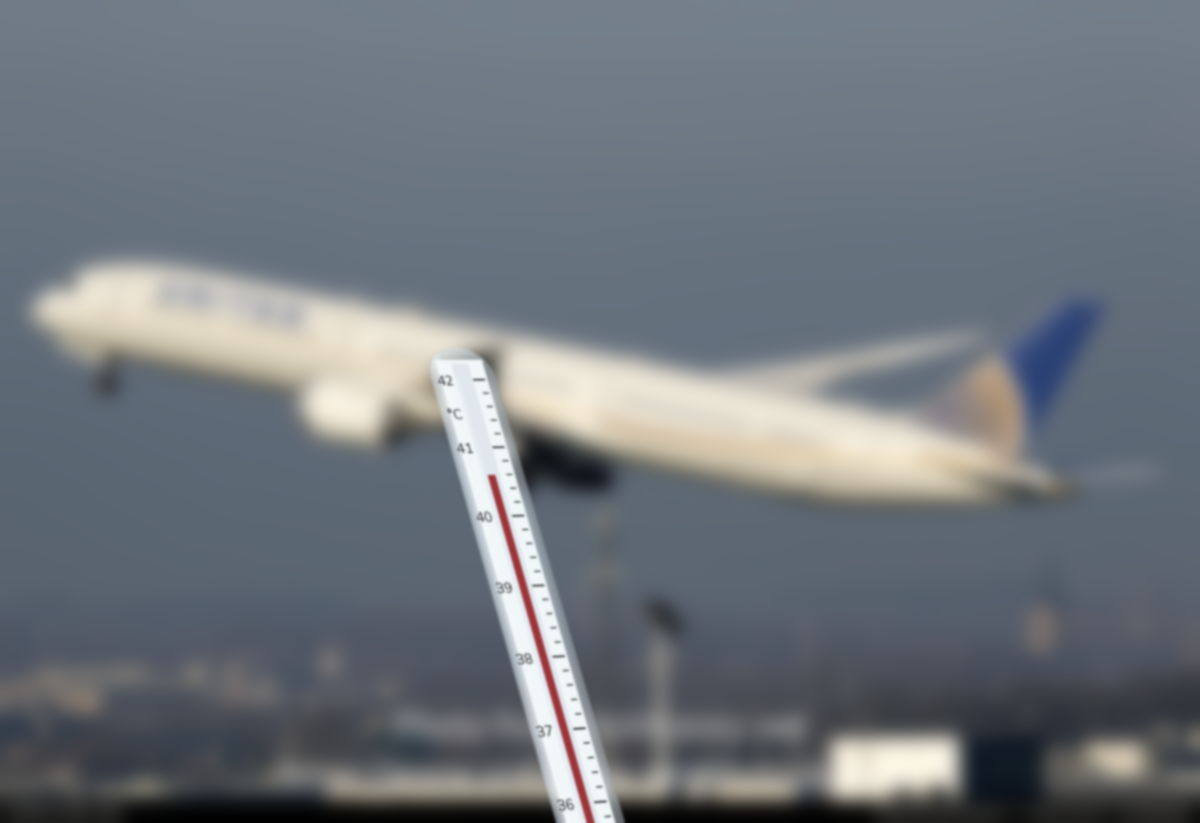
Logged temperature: 40.6,°C
